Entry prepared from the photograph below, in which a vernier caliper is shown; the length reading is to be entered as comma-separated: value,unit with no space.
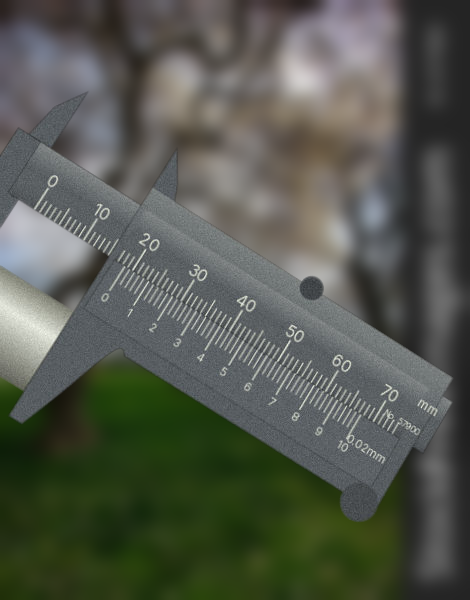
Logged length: 18.5,mm
